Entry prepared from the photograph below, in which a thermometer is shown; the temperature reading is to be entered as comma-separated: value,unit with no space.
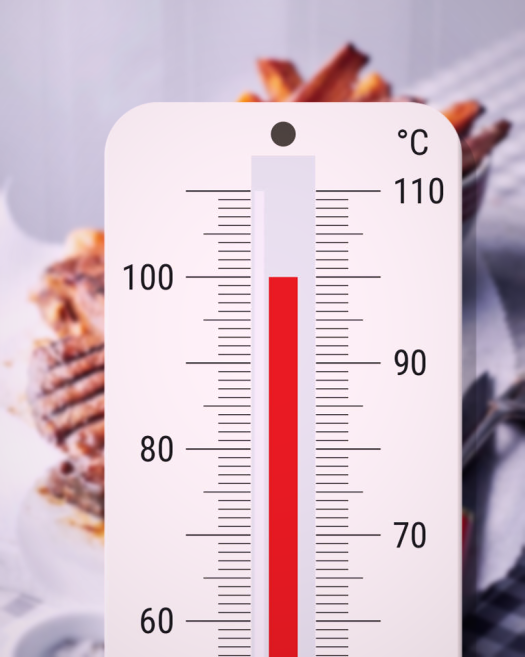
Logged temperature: 100,°C
